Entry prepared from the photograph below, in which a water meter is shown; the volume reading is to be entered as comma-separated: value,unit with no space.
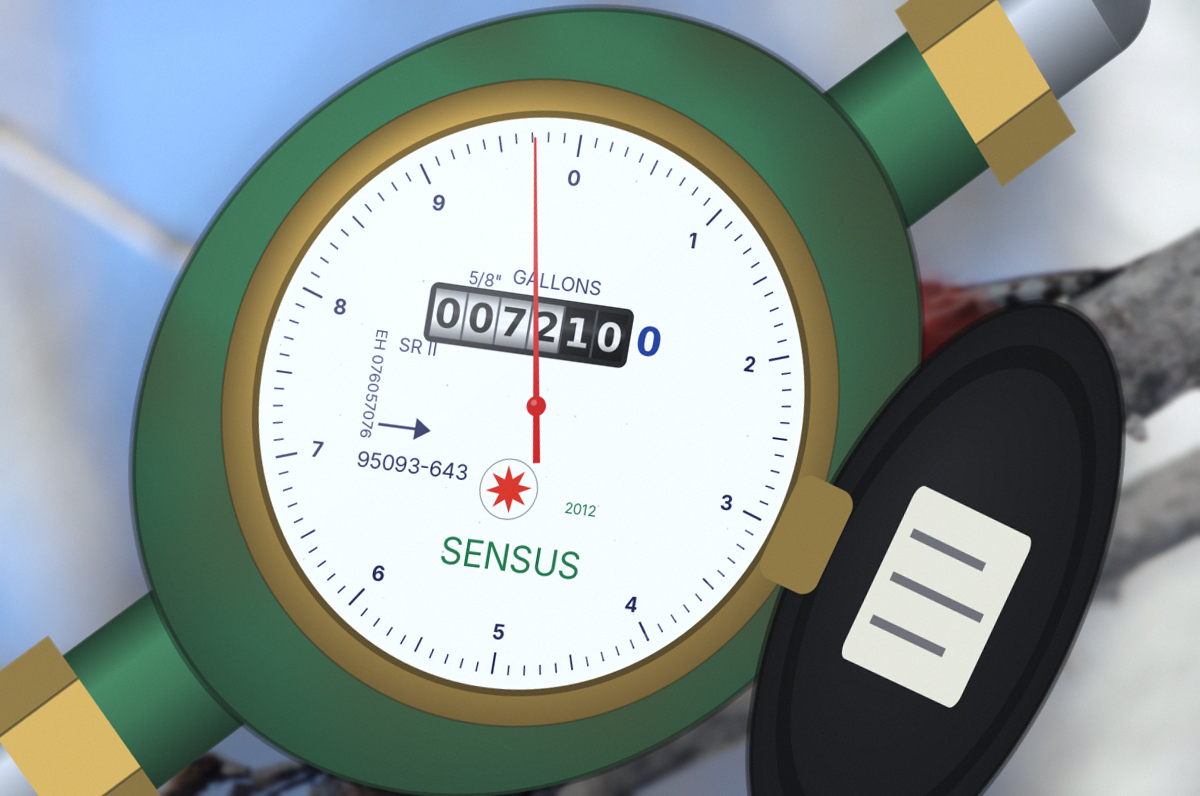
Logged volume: 72099.7,gal
